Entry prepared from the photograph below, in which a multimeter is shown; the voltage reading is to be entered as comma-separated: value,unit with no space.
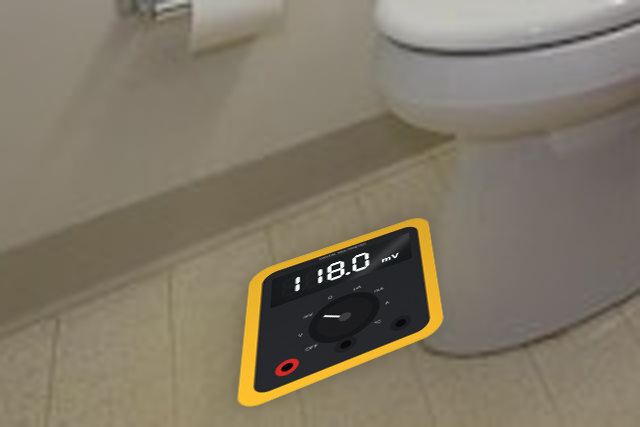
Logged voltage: 118.0,mV
